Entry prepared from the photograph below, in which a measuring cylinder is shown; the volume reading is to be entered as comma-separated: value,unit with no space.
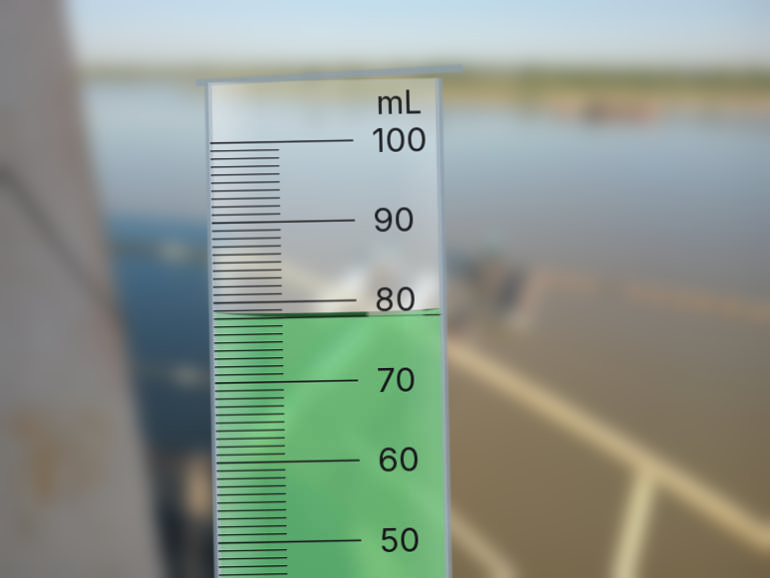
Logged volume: 78,mL
